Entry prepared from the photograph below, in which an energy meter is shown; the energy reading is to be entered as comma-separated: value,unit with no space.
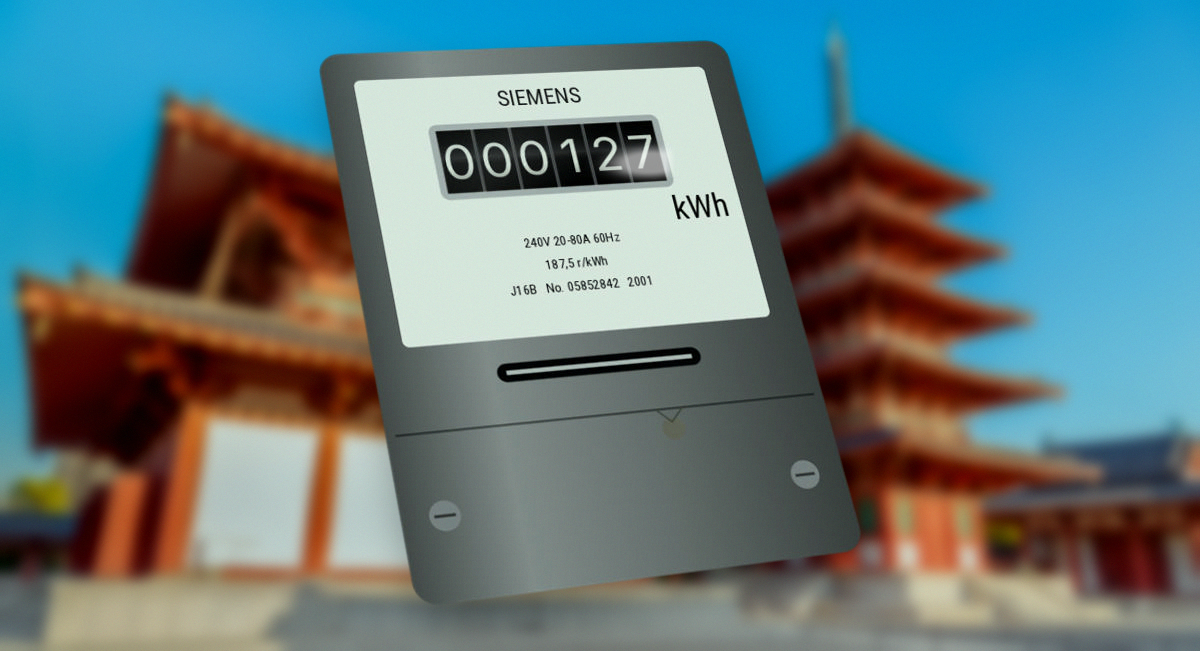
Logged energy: 127,kWh
